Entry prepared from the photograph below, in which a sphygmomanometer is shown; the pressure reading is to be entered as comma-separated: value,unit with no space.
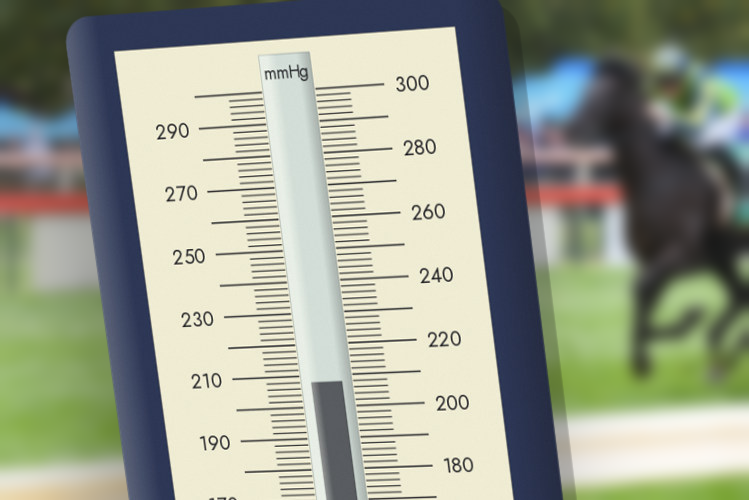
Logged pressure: 208,mmHg
